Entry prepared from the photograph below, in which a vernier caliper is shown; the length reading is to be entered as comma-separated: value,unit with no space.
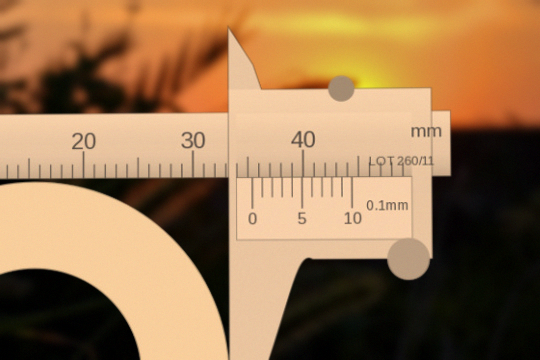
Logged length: 35.4,mm
